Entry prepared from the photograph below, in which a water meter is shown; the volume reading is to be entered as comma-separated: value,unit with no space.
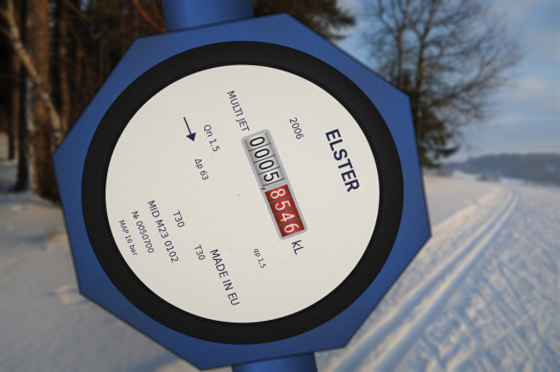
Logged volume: 5.8546,kL
